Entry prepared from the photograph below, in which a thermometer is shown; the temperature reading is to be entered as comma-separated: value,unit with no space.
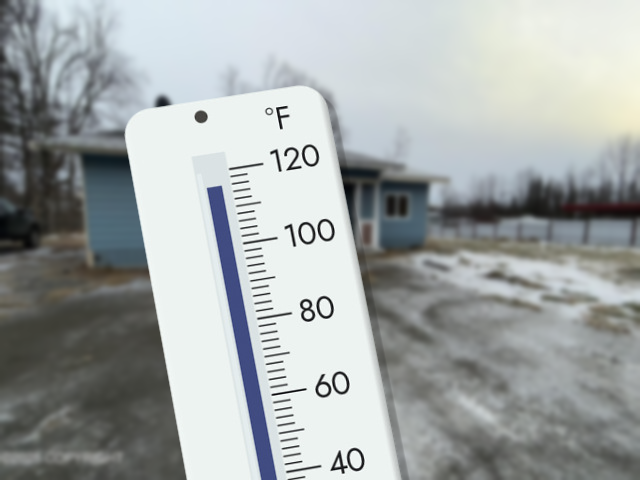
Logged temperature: 116,°F
